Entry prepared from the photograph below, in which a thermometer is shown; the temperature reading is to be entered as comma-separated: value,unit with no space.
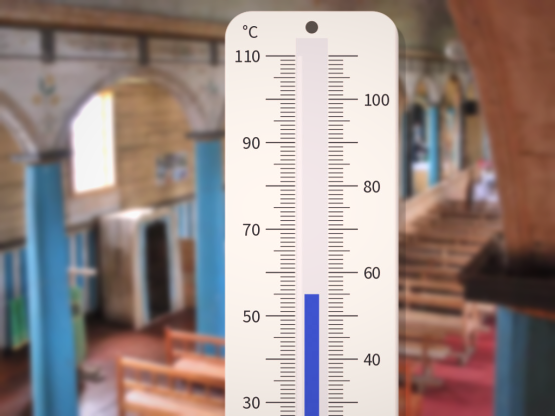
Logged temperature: 55,°C
